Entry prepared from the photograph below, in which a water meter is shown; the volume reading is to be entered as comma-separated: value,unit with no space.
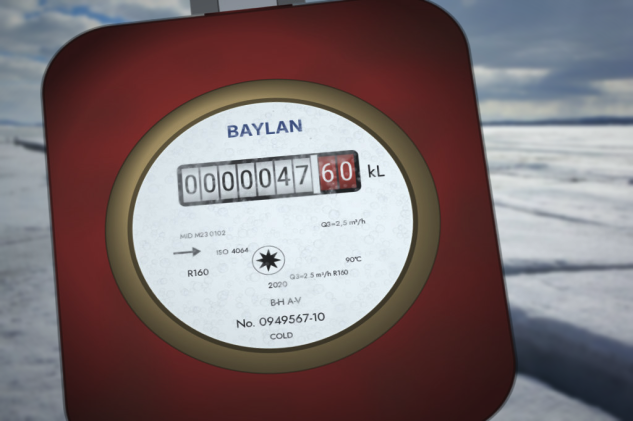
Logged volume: 47.60,kL
